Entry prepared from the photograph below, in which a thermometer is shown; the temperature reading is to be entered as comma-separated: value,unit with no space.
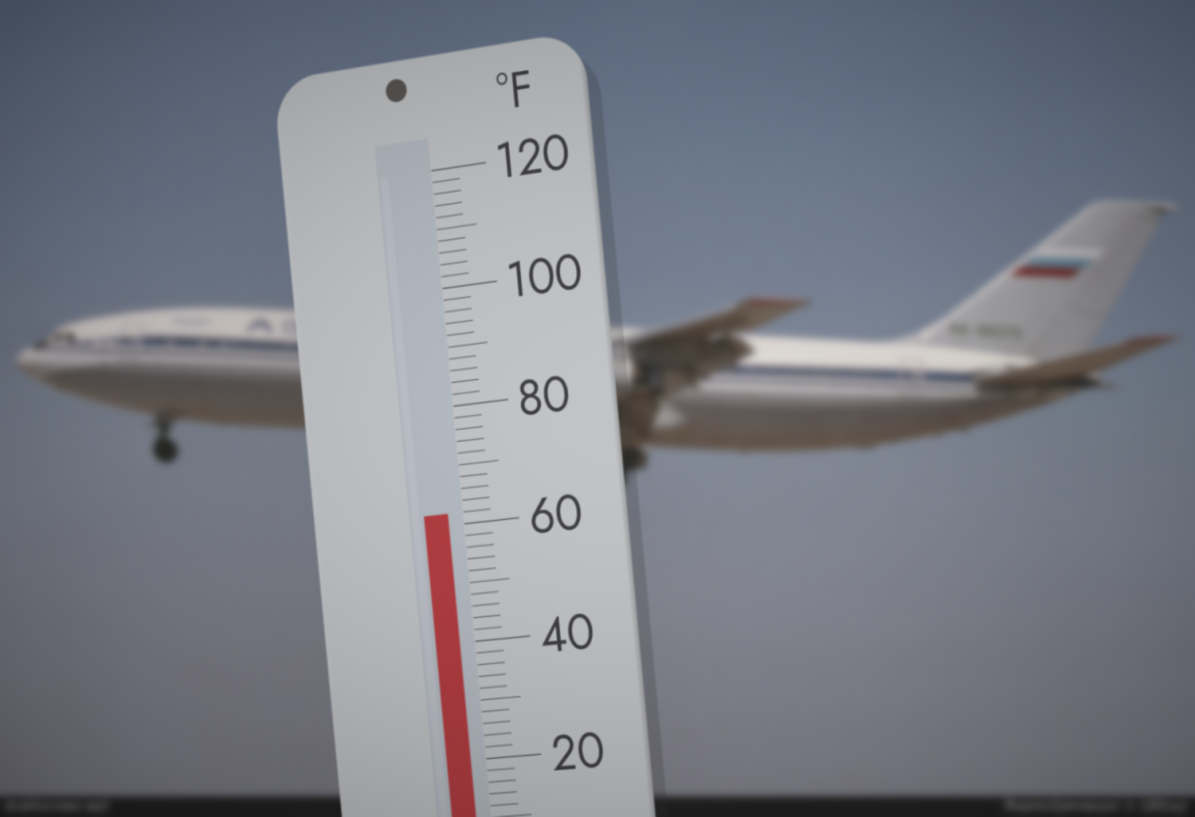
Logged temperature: 62,°F
